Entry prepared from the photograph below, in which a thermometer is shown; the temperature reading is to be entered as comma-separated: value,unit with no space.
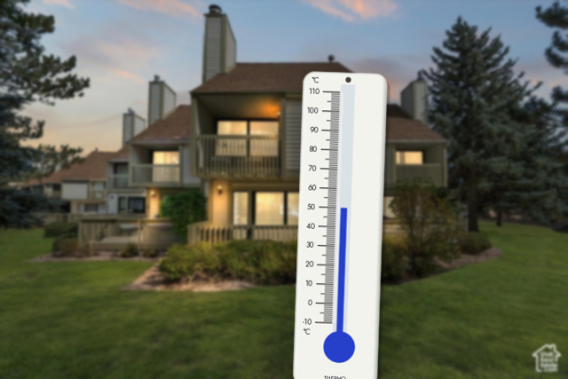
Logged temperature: 50,°C
